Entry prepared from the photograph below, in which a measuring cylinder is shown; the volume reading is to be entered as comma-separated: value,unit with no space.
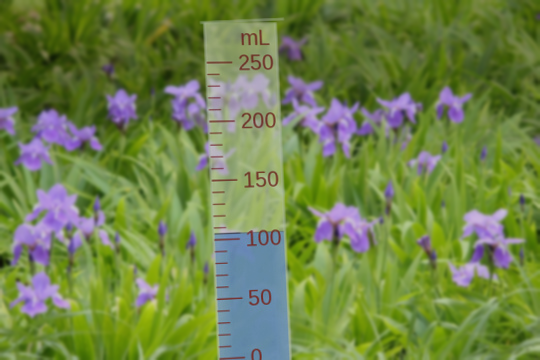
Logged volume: 105,mL
